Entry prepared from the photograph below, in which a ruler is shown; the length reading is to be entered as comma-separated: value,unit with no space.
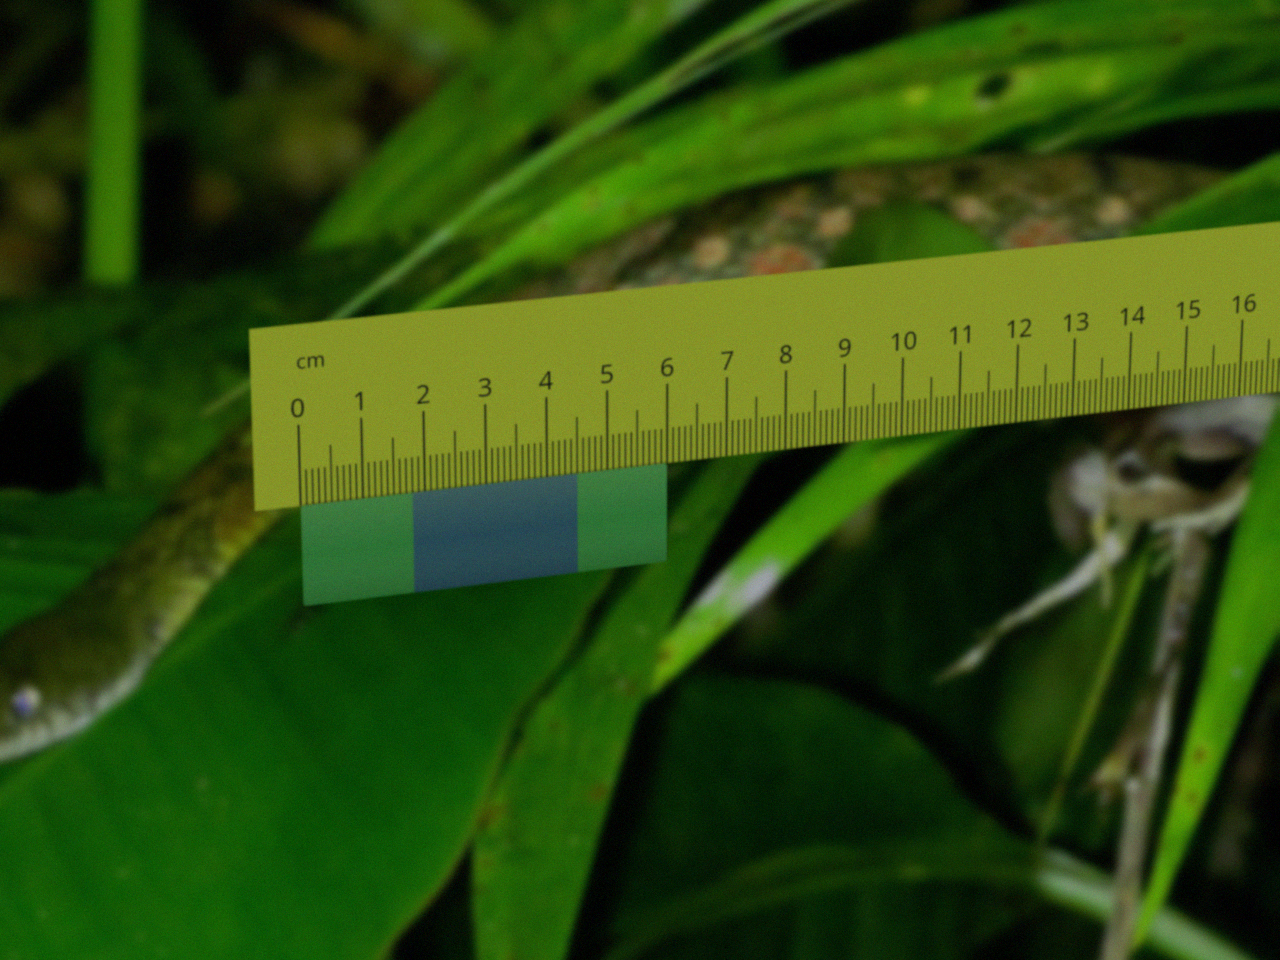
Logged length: 6,cm
